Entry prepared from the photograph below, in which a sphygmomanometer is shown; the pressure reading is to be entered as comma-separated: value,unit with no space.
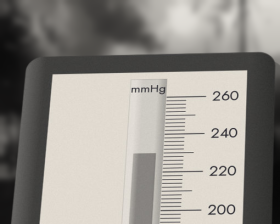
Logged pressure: 230,mmHg
